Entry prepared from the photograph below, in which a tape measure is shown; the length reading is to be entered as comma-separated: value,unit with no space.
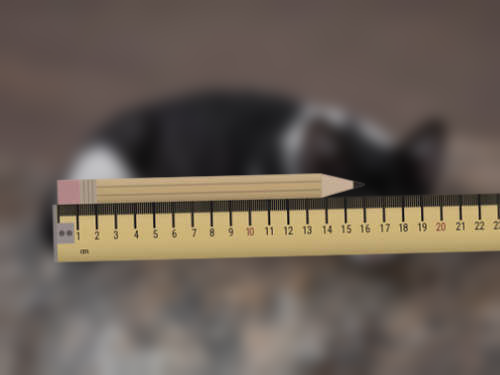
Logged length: 16,cm
